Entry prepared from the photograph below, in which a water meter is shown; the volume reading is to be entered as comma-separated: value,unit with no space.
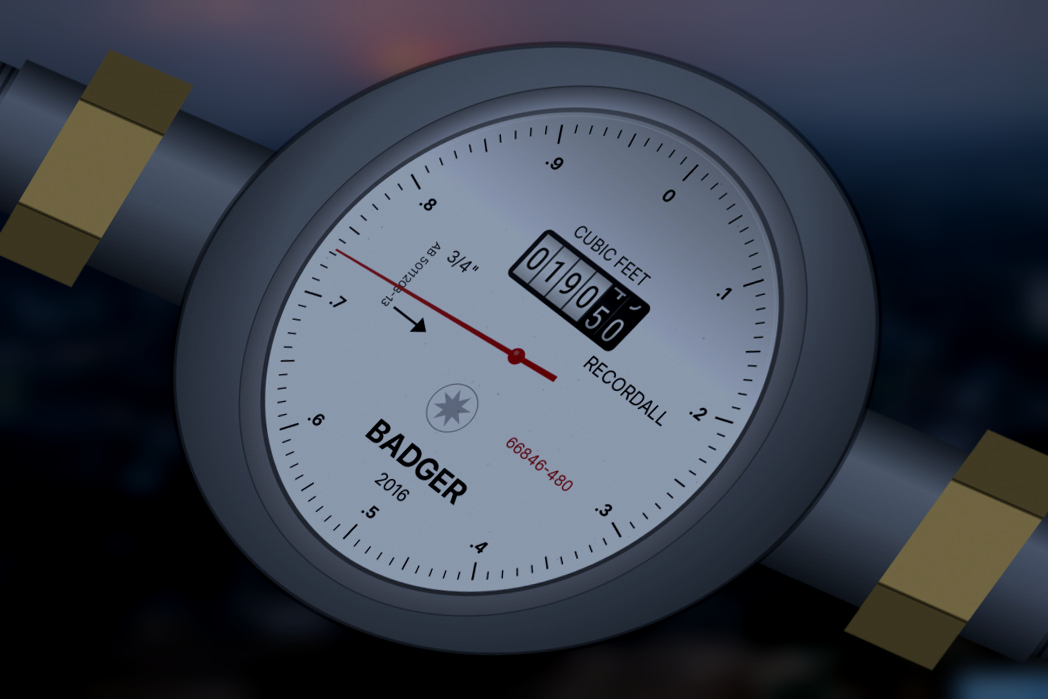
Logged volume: 19049.73,ft³
